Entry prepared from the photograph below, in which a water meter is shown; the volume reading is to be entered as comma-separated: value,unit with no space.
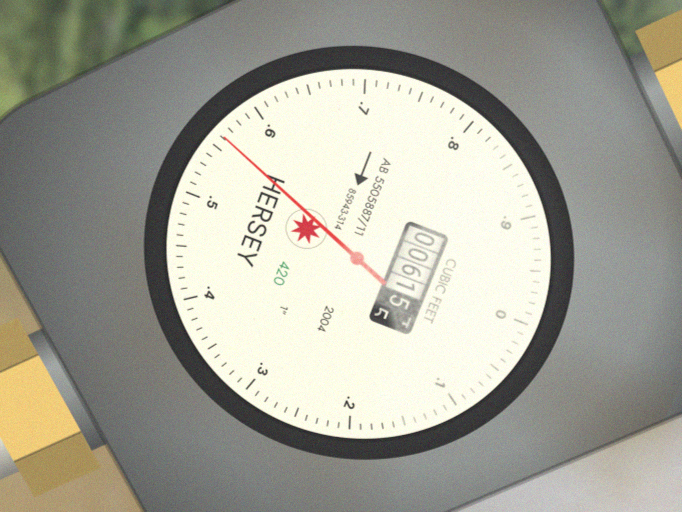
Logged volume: 6154.56,ft³
